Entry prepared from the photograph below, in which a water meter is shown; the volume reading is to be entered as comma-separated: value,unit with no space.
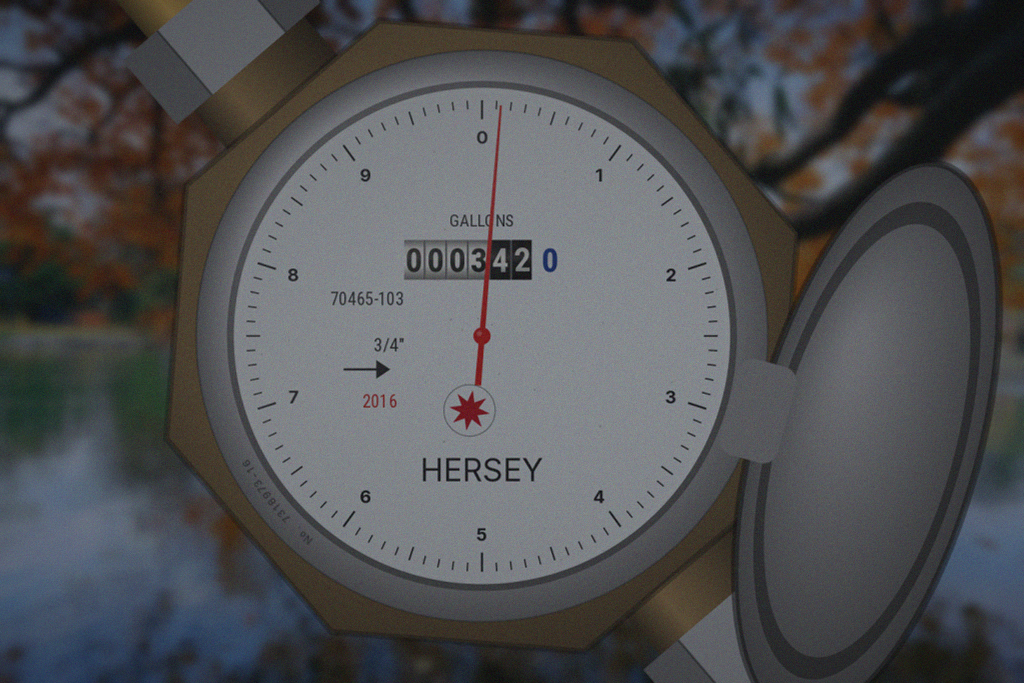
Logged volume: 3420.1,gal
